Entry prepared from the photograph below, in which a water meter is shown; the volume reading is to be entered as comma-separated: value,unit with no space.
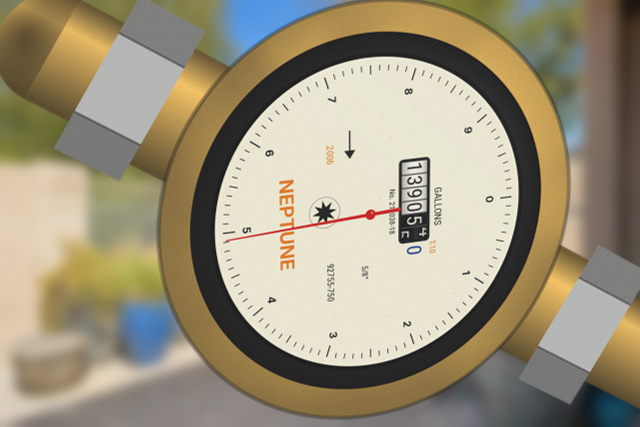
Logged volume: 1390544.9,gal
